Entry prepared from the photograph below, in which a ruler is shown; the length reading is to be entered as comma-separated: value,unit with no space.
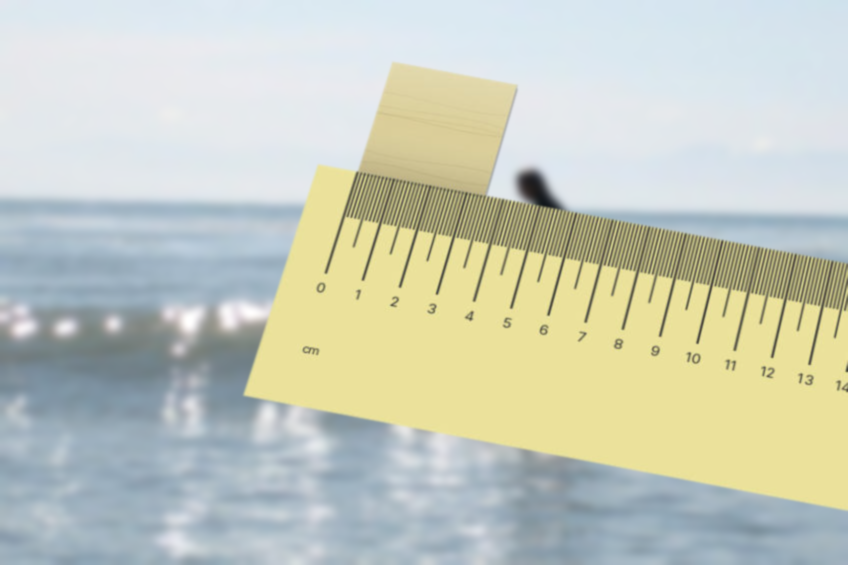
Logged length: 3.5,cm
